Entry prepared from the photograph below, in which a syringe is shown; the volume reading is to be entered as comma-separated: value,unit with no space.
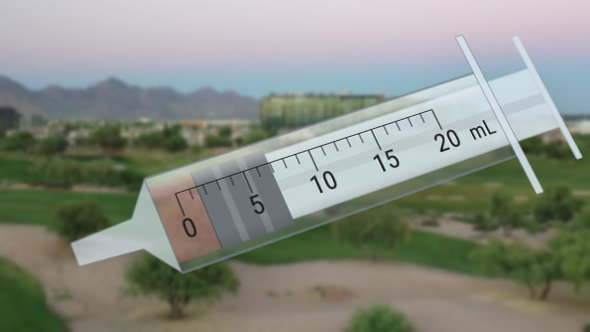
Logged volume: 1.5,mL
